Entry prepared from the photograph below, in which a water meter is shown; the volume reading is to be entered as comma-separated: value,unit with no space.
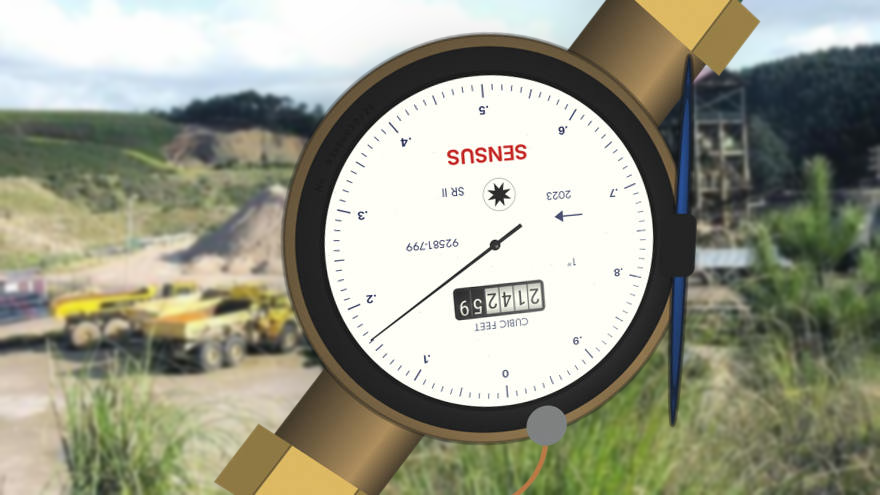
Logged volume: 214259.16,ft³
